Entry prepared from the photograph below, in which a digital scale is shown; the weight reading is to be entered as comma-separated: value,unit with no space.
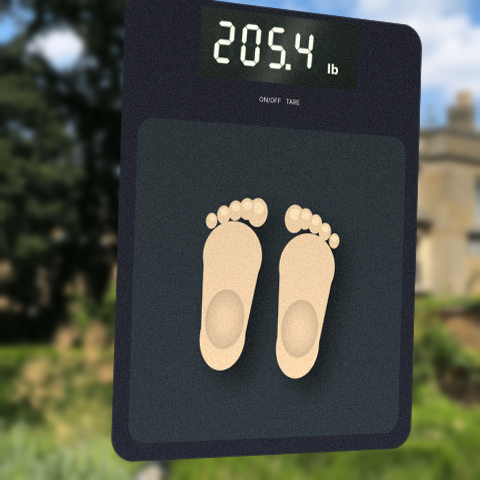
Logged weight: 205.4,lb
